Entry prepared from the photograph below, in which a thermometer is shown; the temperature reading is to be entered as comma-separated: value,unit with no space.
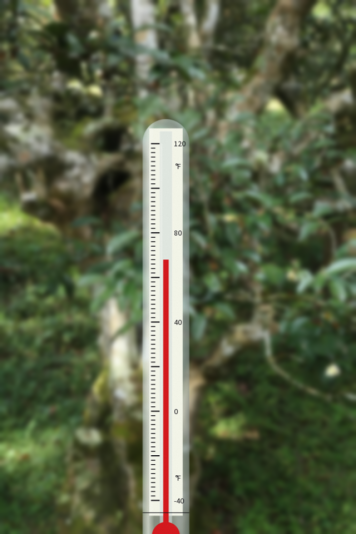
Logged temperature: 68,°F
